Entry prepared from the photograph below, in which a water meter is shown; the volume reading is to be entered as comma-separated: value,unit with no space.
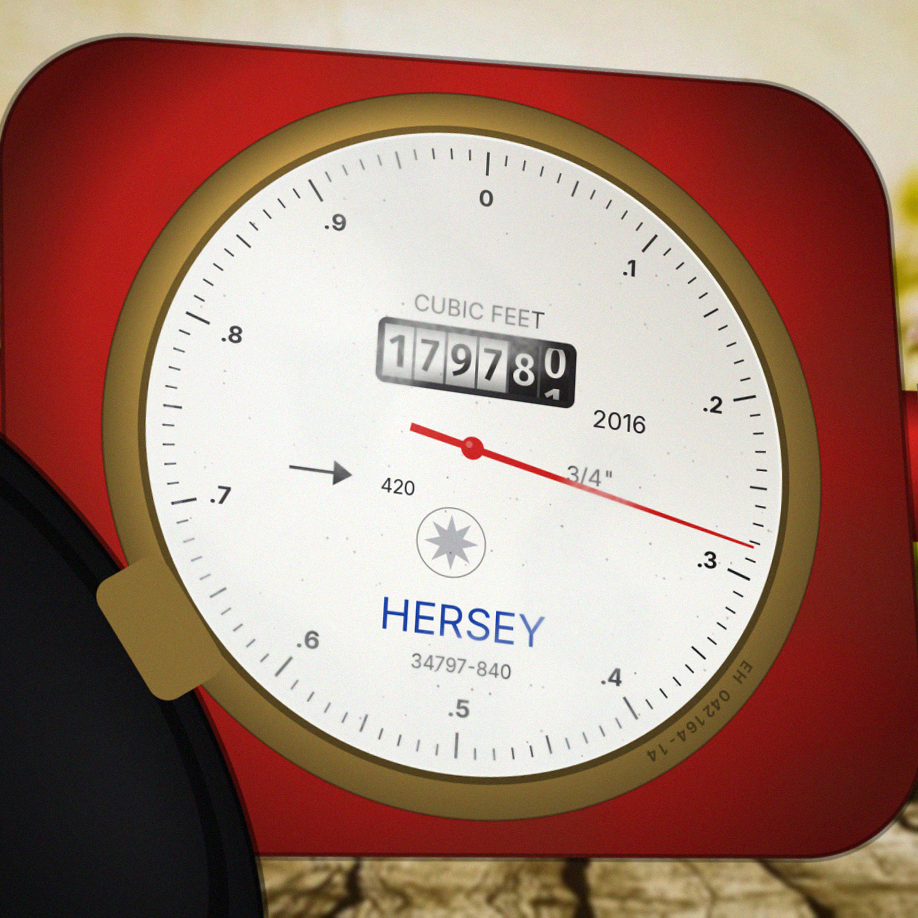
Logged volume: 179780.28,ft³
